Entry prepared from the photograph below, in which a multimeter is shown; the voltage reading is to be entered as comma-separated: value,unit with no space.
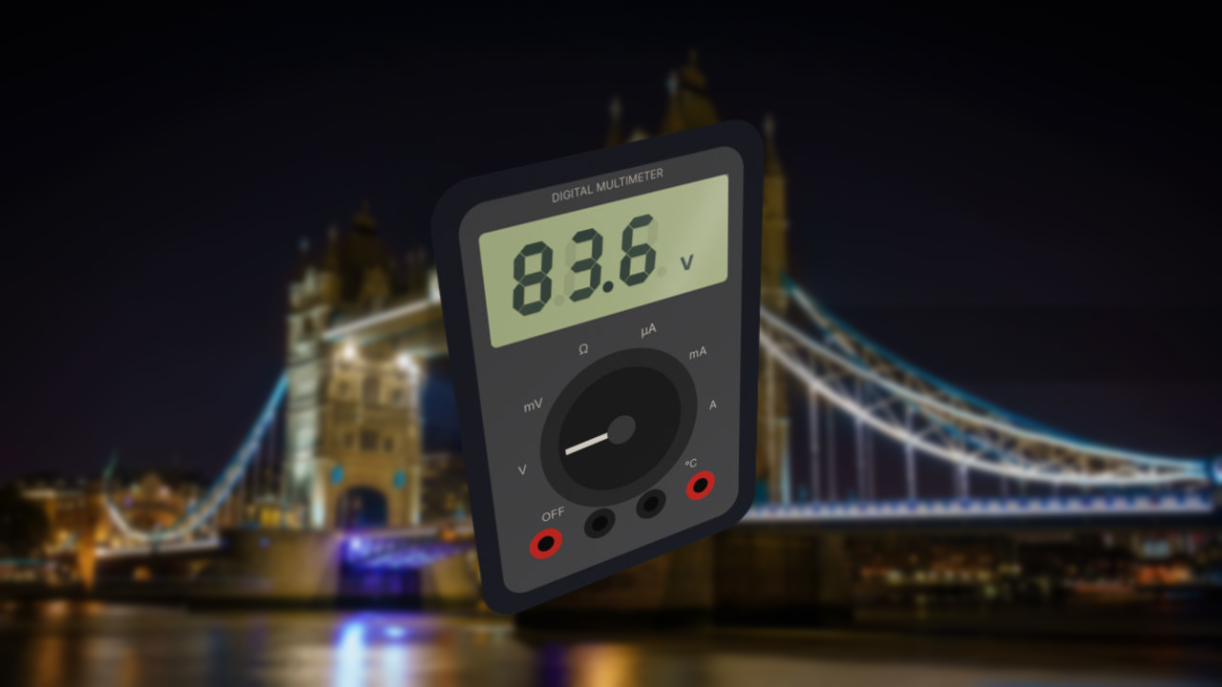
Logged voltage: 83.6,V
